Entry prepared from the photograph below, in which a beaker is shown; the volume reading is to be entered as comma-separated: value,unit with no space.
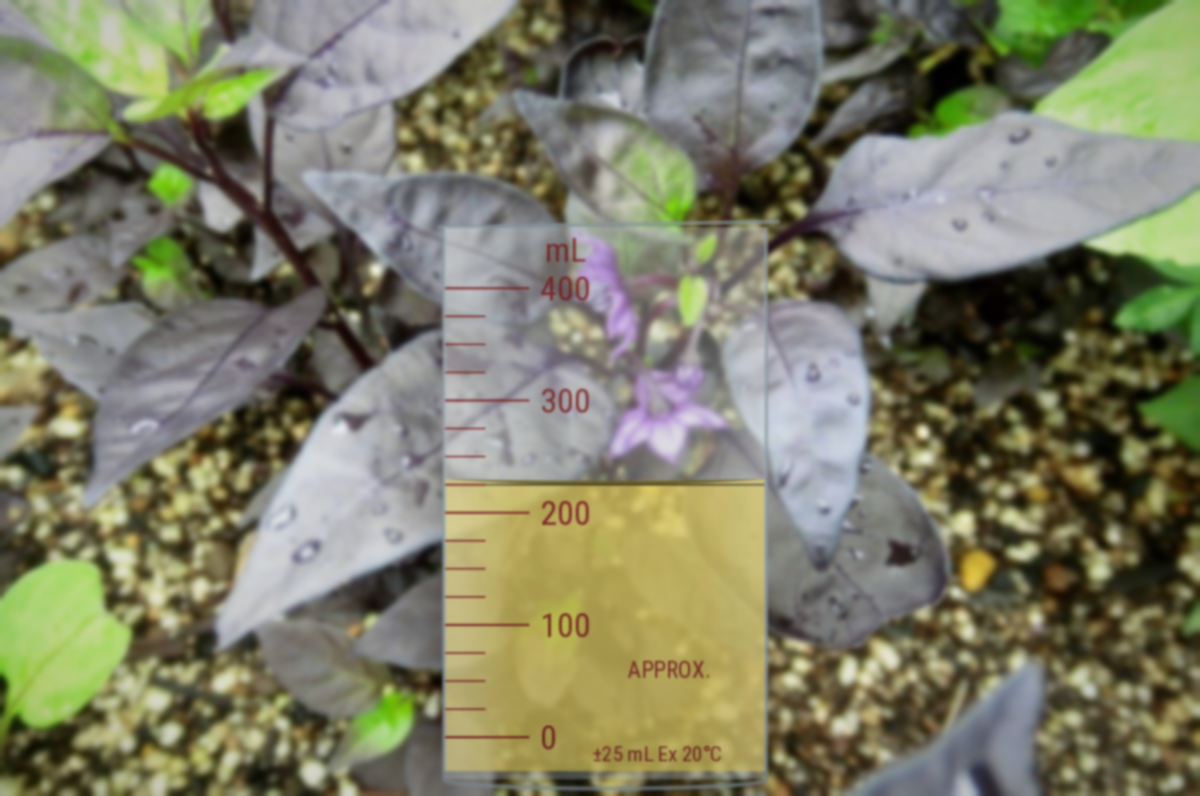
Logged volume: 225,mL
